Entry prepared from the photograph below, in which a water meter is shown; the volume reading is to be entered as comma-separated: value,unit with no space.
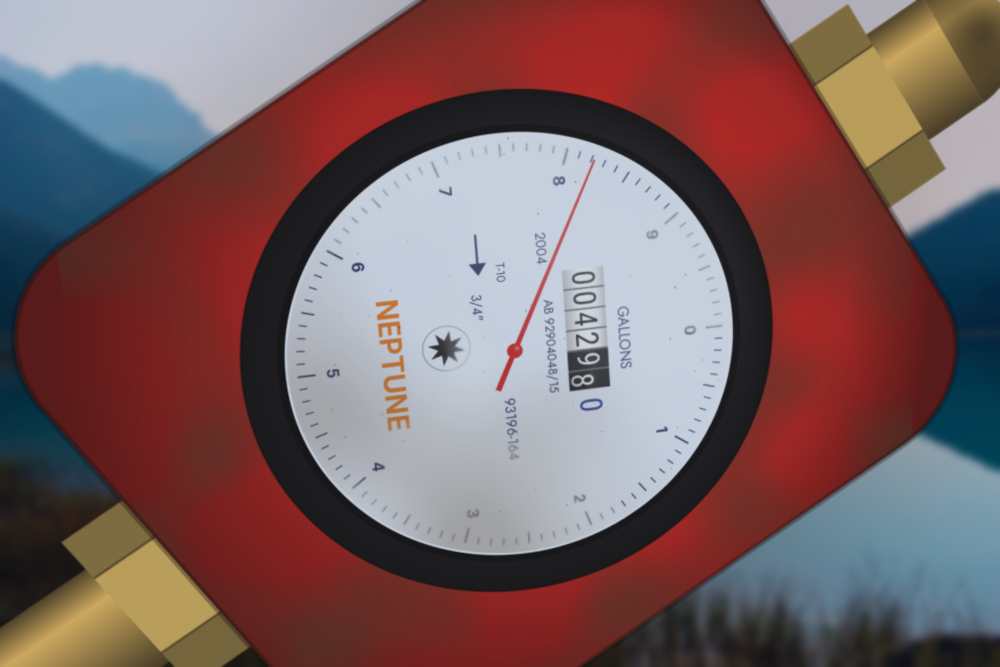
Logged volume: 42978.2,gal
